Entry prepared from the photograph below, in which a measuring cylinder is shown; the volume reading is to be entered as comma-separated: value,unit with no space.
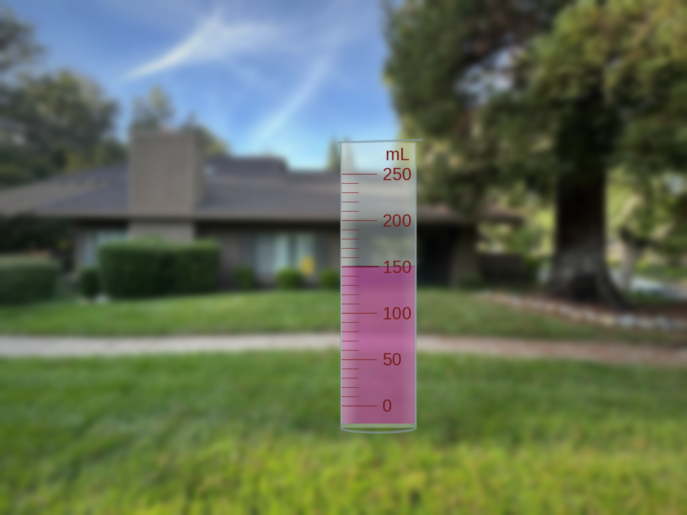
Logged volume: 150,mL
